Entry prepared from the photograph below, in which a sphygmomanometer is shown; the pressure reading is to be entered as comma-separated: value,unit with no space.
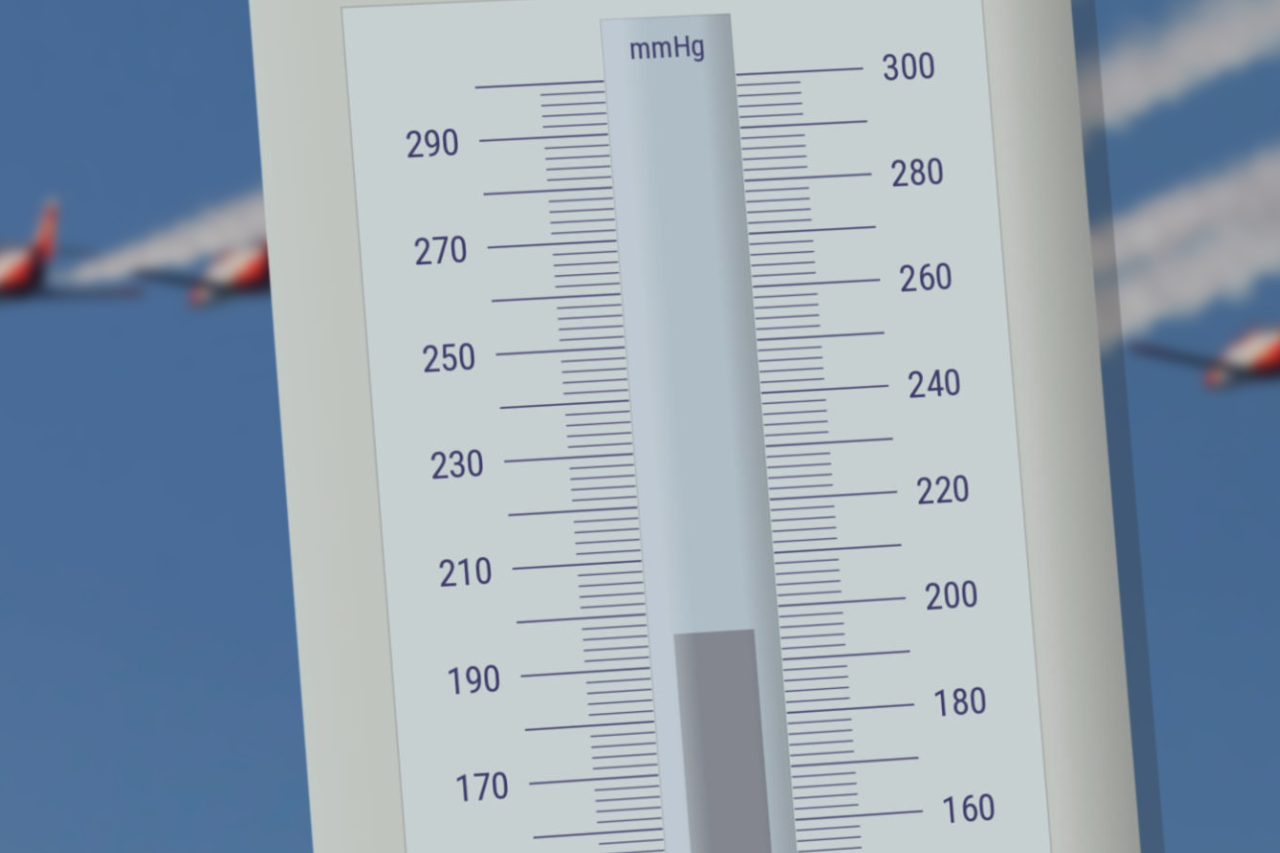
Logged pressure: 196,mmHg
